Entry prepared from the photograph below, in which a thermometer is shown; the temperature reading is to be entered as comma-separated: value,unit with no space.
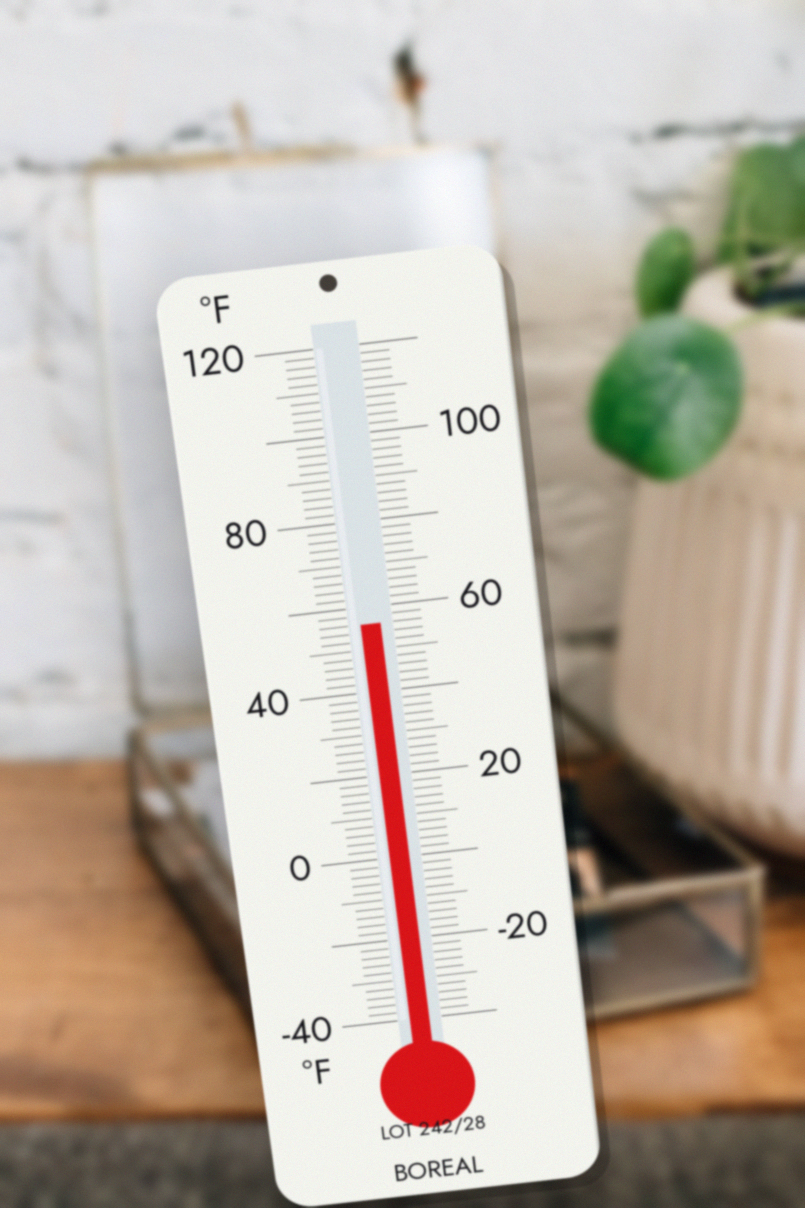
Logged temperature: 56,°F
